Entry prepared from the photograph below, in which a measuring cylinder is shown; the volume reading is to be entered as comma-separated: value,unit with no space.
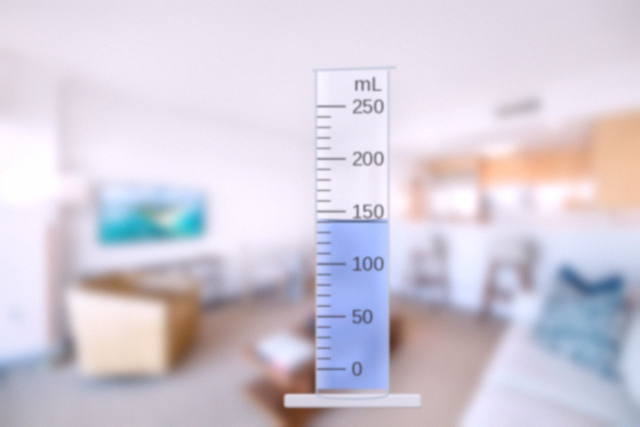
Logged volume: 140,mL
